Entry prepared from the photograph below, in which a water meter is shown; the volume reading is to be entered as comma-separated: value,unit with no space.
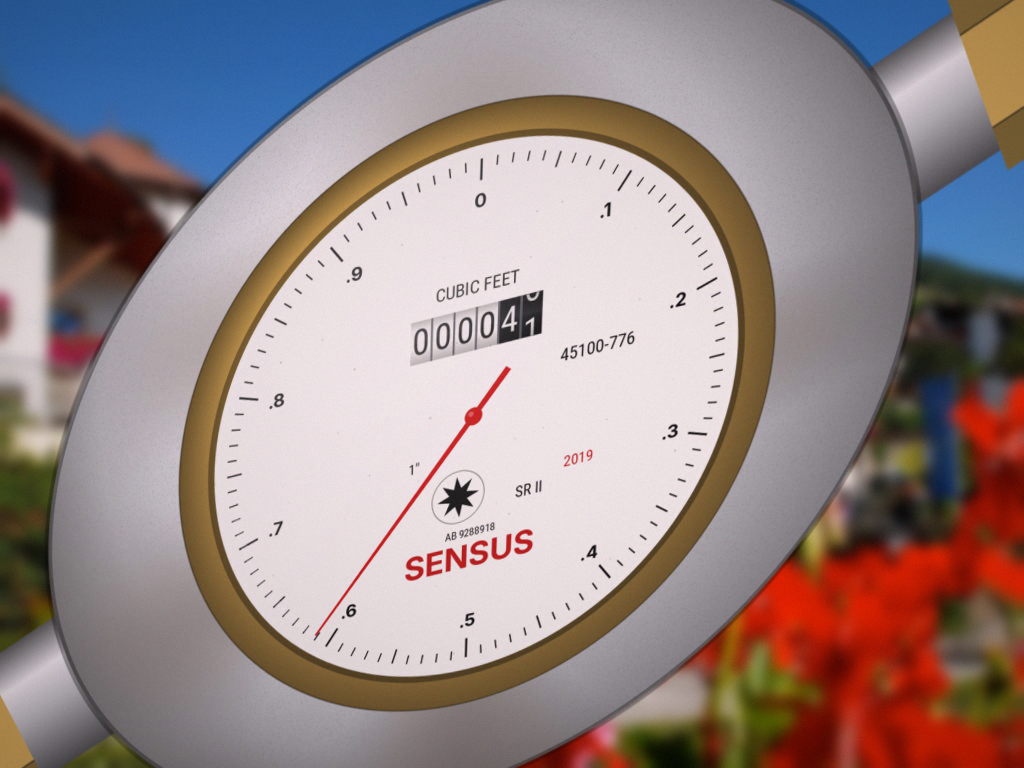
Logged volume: 40.61,ft³
